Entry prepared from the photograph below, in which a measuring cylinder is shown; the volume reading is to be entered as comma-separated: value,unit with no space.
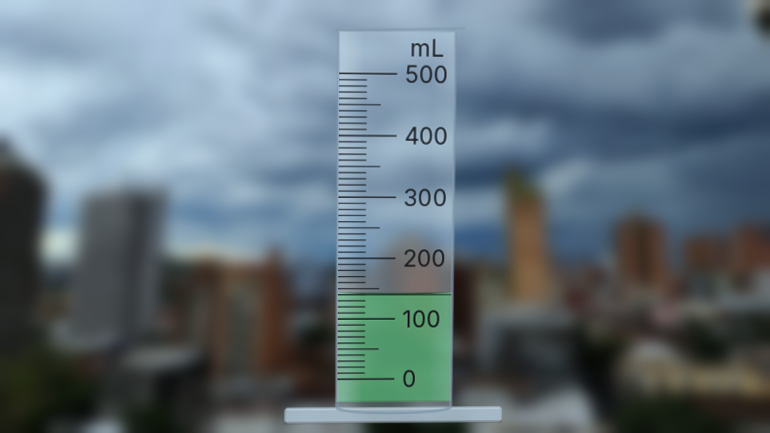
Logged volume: 140,mL
